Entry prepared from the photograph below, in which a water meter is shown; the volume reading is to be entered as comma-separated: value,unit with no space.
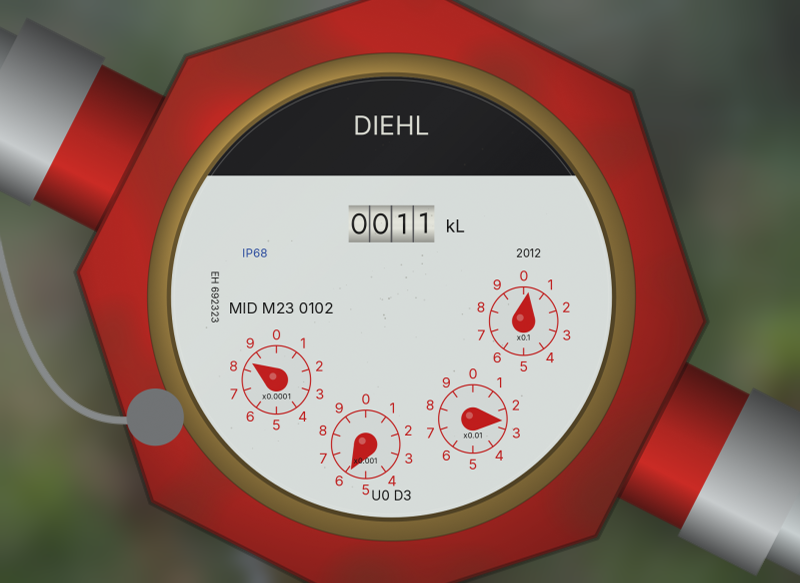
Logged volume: 11.0258,kL
